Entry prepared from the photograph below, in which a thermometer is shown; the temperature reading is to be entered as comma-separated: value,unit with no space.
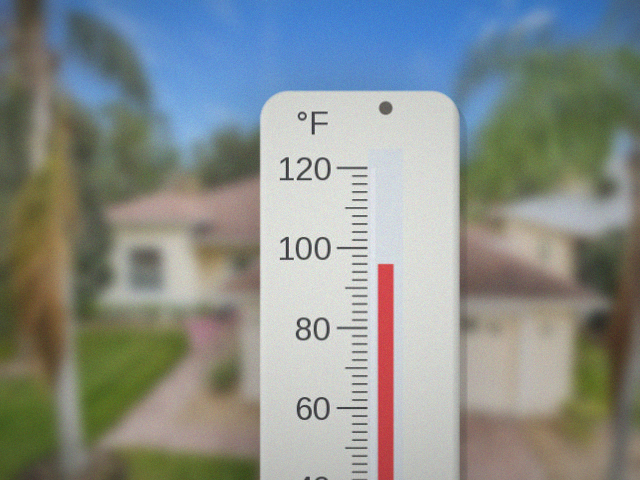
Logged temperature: 96,°F
